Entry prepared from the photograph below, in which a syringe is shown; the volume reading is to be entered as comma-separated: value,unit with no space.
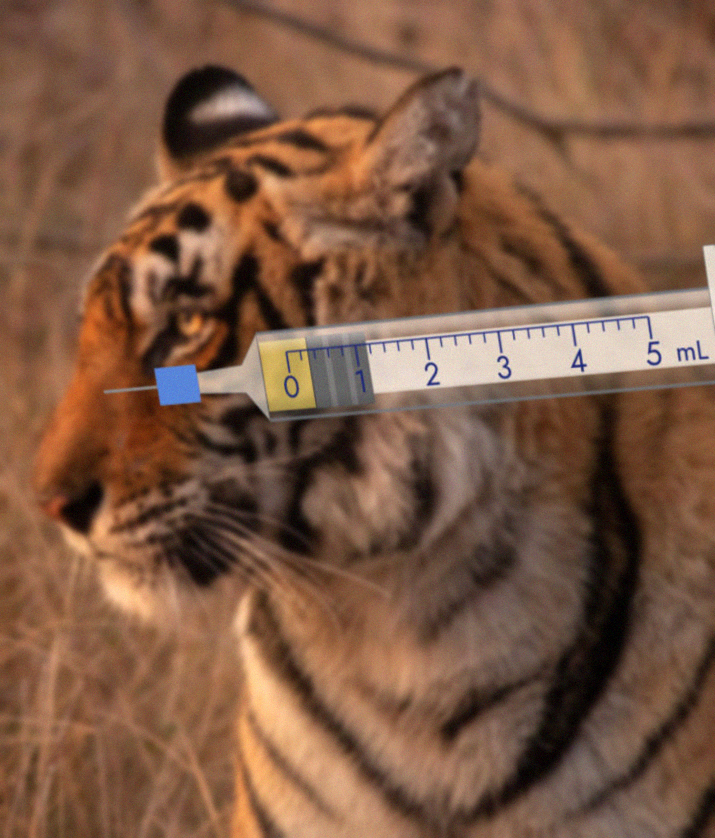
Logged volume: 0.3,mL
